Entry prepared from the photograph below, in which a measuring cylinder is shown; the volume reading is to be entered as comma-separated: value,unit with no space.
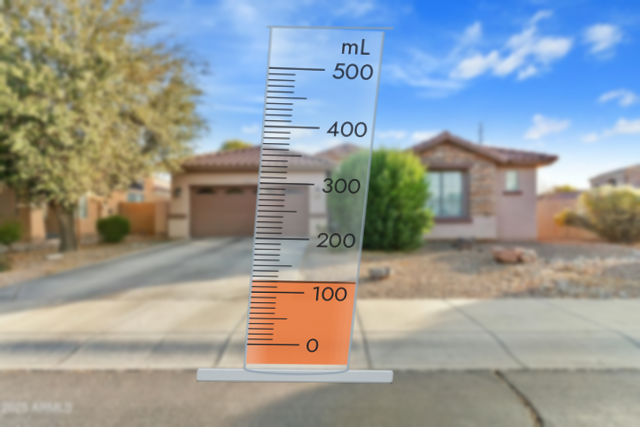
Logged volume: 120,mL
